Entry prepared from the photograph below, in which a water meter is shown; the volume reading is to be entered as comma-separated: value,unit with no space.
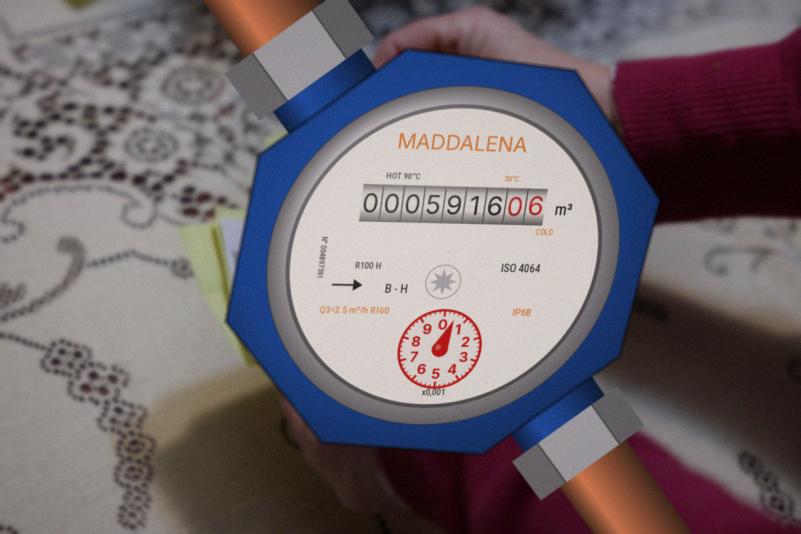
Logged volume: 5916.060,m³
